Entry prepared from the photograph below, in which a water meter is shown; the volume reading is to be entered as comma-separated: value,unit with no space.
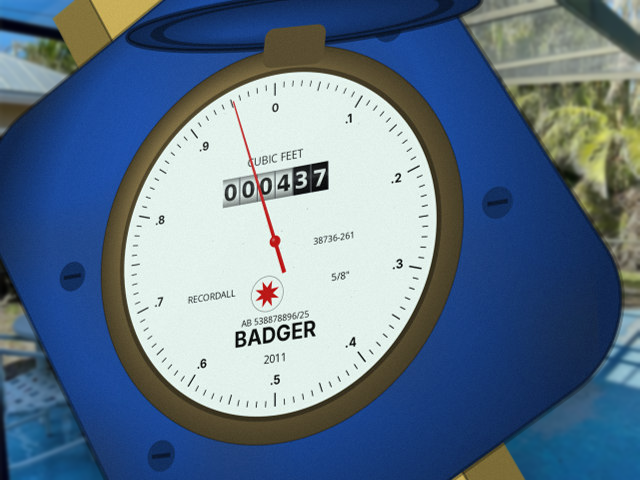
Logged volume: 436.95,ft³
